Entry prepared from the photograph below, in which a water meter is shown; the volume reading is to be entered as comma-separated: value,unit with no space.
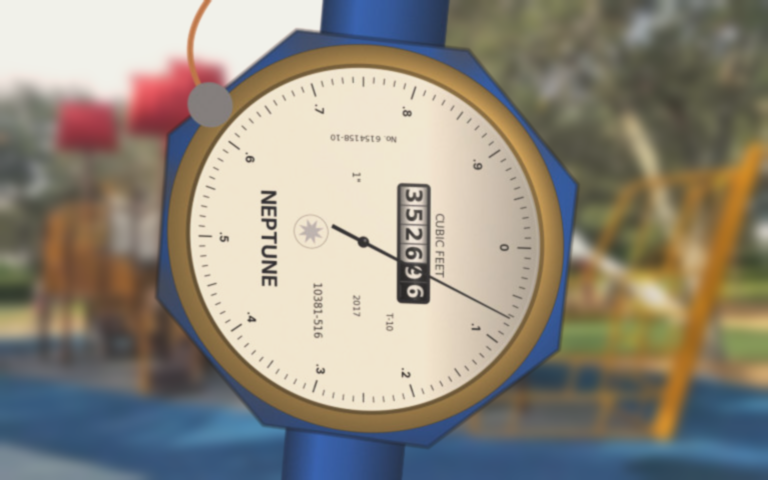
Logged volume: 352696.07,ft³
